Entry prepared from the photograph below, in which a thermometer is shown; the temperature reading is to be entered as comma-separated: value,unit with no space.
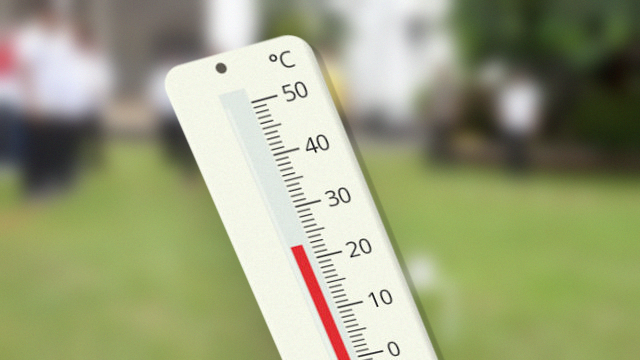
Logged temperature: 23,°C
